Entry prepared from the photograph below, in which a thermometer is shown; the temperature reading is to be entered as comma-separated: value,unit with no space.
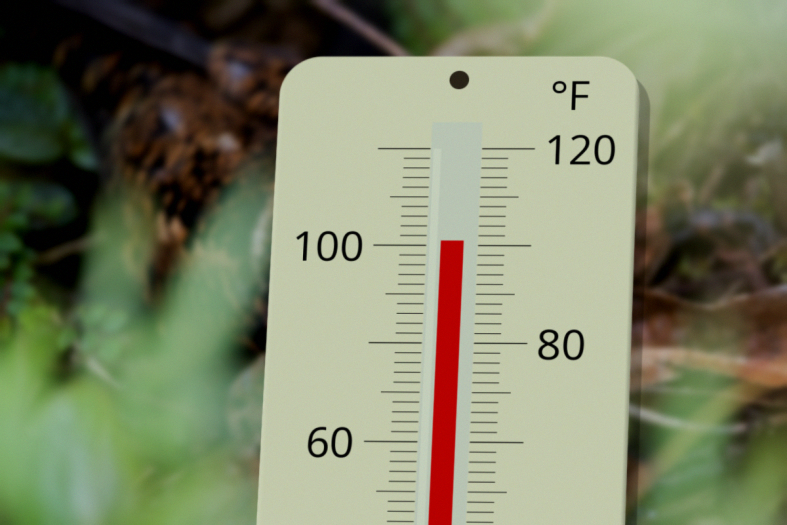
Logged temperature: 101,°F
